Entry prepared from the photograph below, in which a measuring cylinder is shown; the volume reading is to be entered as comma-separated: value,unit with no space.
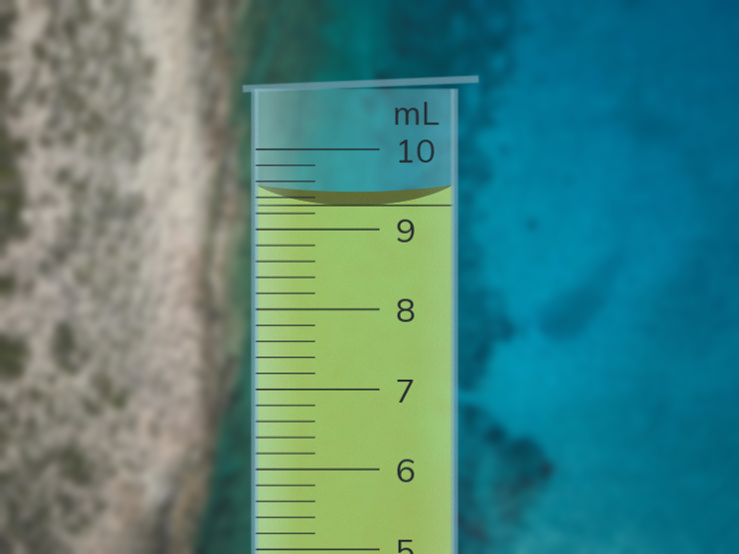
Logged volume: 9.3,mL
